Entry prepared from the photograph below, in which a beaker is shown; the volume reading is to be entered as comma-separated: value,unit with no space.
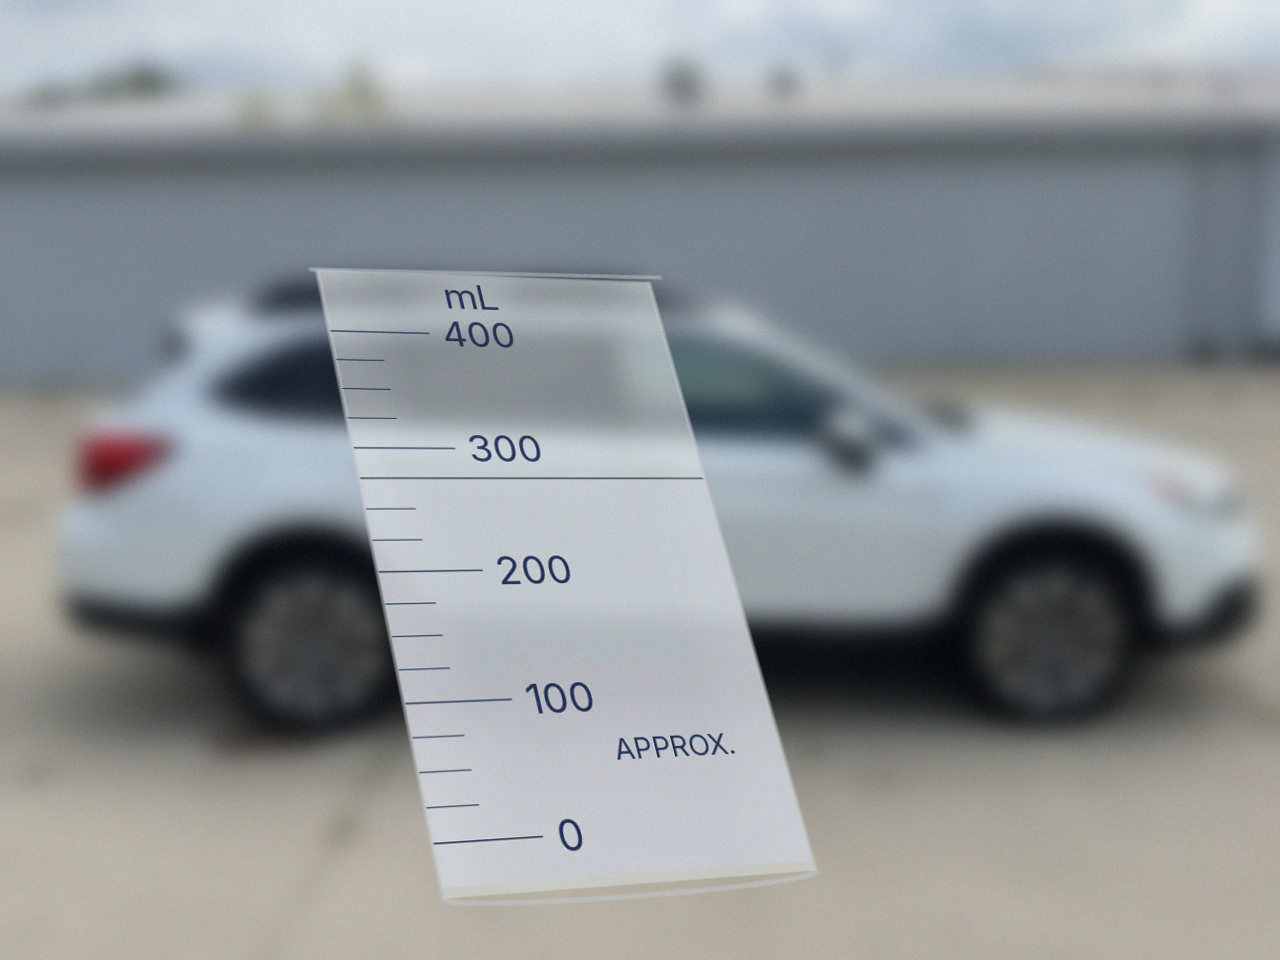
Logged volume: 275,mL
